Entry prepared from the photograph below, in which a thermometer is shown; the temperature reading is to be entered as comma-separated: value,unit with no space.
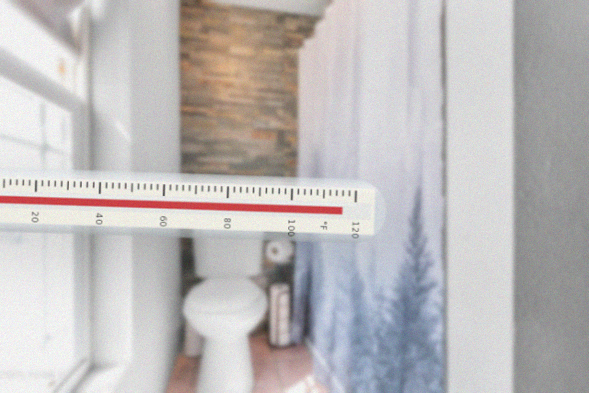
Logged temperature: 116,°F
